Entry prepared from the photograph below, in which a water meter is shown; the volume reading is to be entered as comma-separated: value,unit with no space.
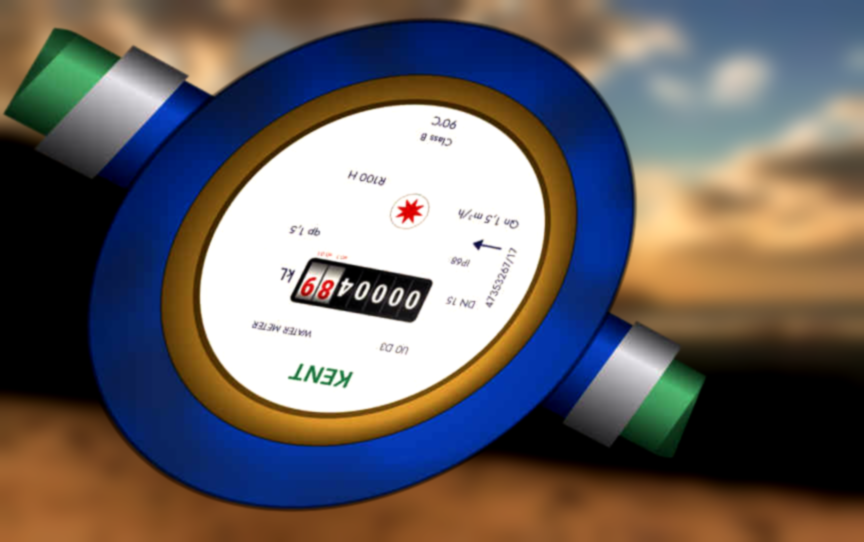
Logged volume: 4.89,kL
